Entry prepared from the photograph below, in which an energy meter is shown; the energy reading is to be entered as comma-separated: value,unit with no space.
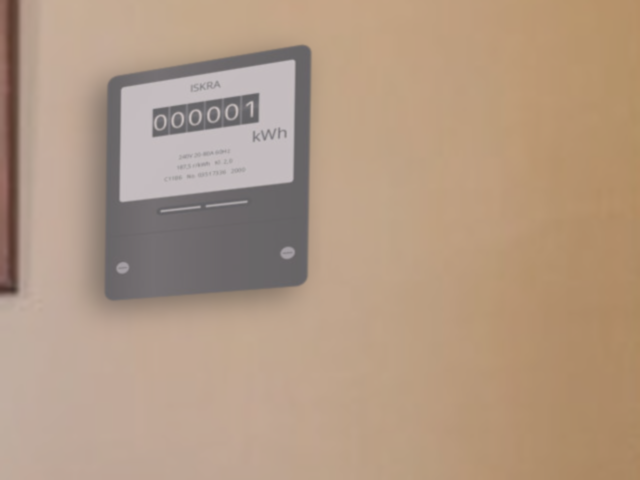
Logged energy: 1,kWh
